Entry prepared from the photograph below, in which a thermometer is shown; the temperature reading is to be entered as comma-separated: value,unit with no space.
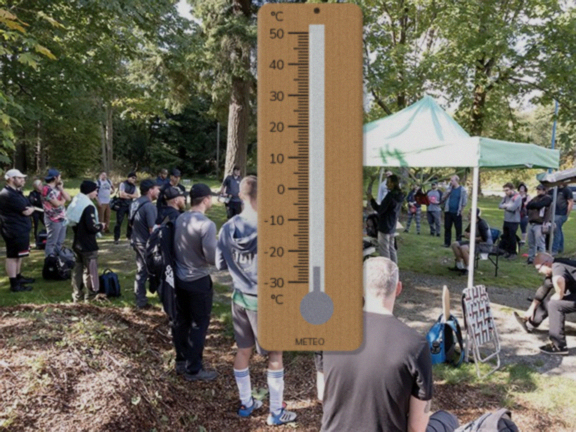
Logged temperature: -25,°C
